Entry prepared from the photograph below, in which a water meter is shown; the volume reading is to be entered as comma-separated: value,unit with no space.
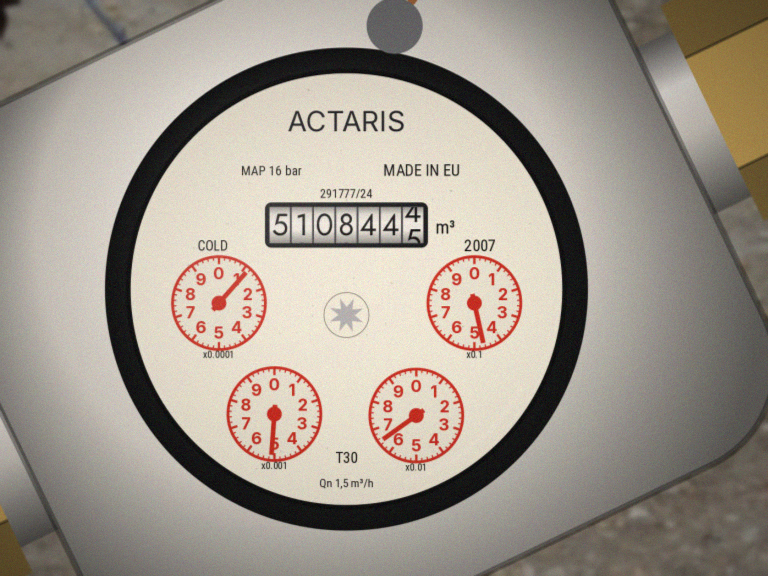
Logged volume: 5108444.4651,m³
